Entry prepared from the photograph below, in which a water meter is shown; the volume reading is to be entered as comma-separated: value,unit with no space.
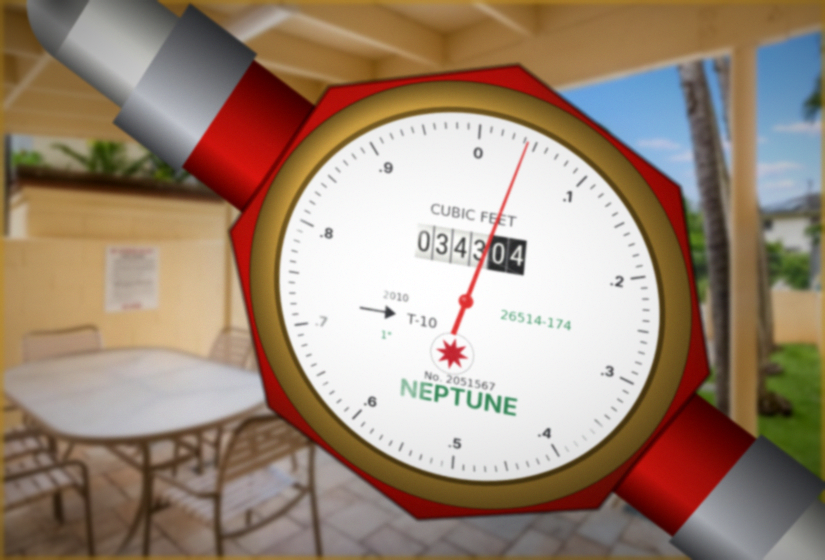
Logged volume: 34304.04,ft³
